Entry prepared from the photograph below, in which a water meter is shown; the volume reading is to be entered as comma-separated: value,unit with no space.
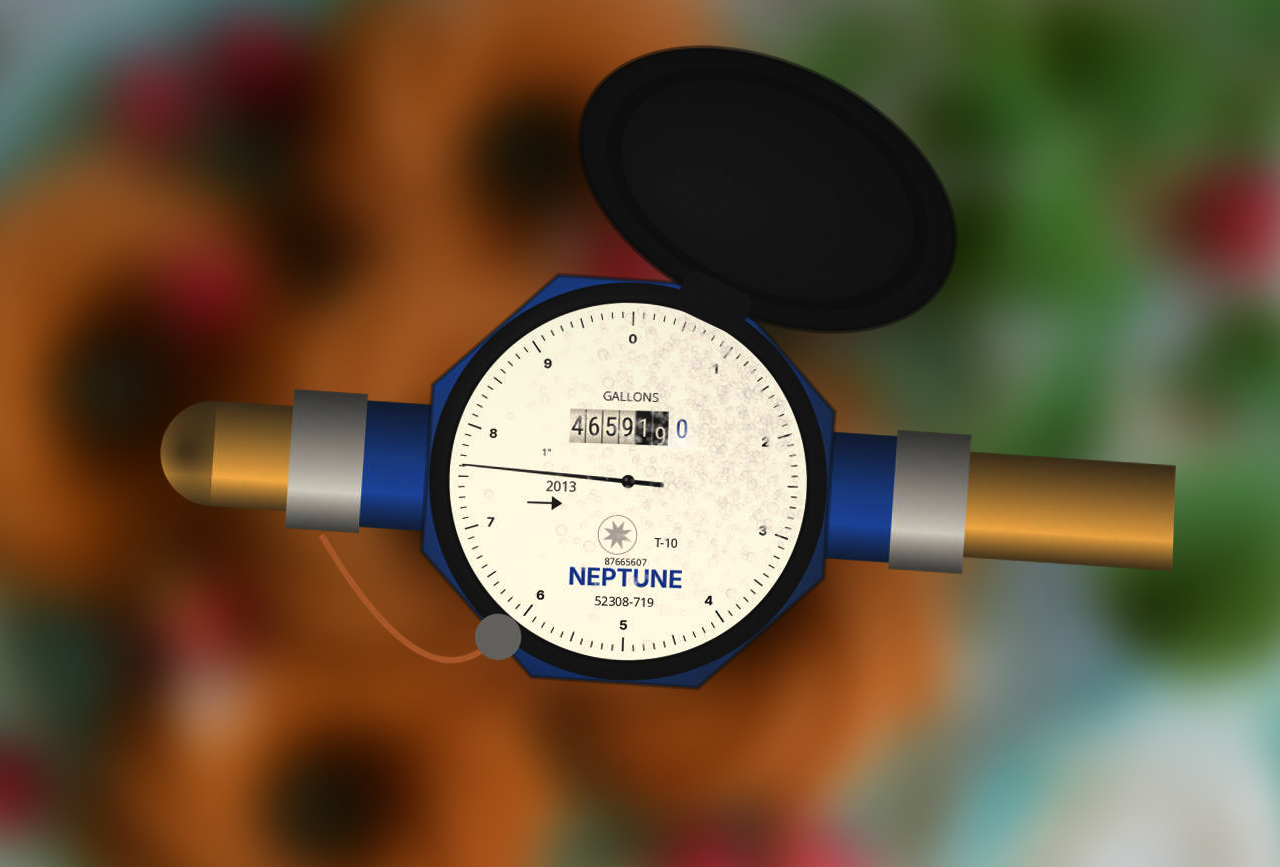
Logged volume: 4659187.6,gal
